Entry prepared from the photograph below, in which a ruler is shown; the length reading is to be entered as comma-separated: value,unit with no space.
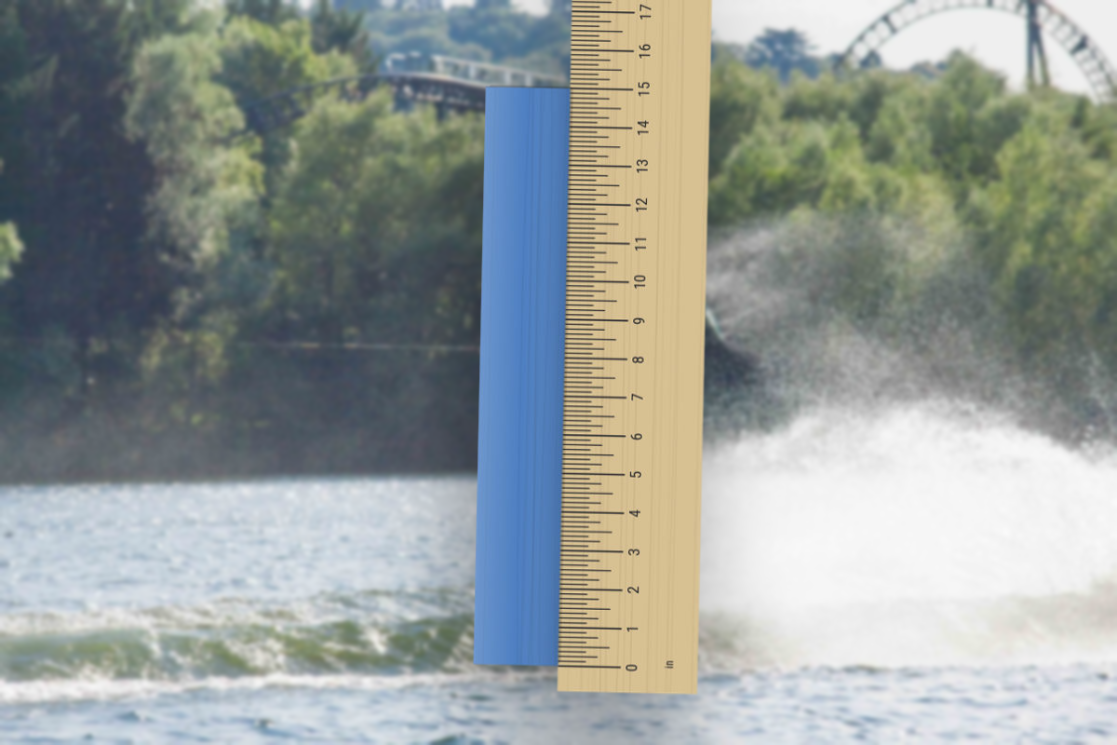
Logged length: 15,in
